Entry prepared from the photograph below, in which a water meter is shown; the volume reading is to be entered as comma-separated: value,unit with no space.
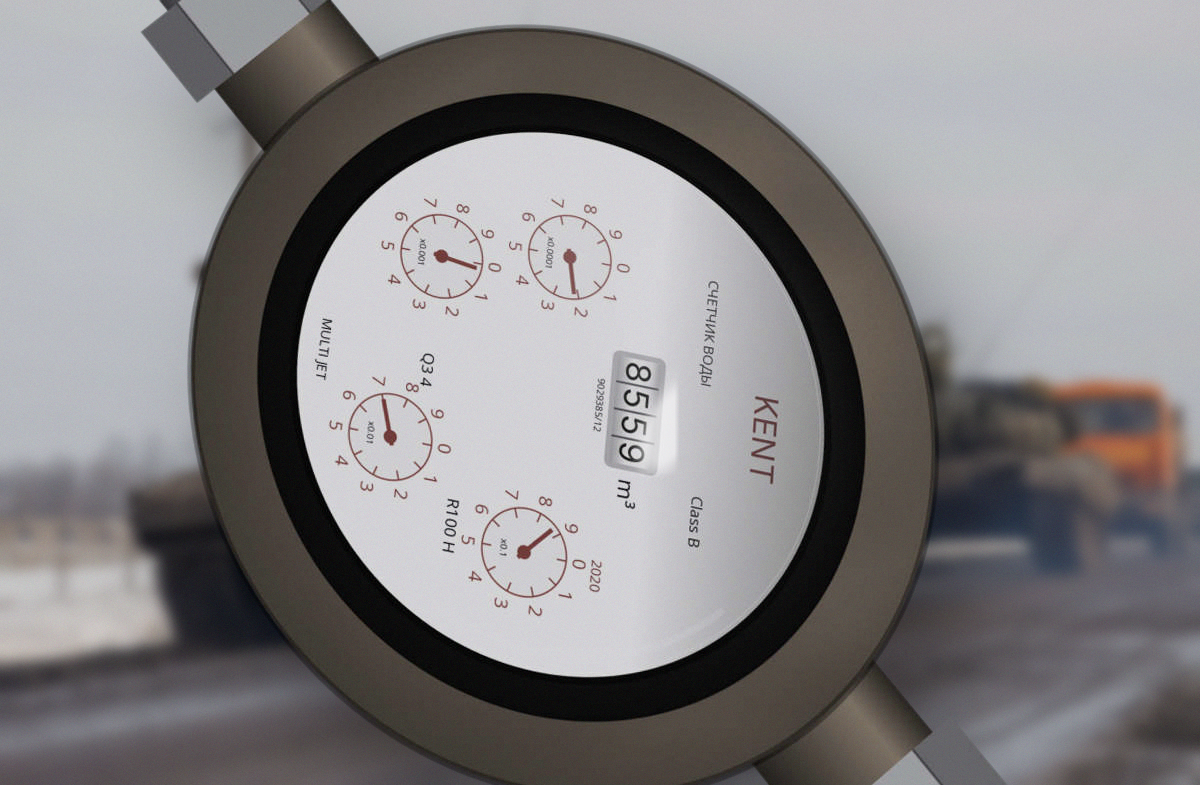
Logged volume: 8559.8702,m³
